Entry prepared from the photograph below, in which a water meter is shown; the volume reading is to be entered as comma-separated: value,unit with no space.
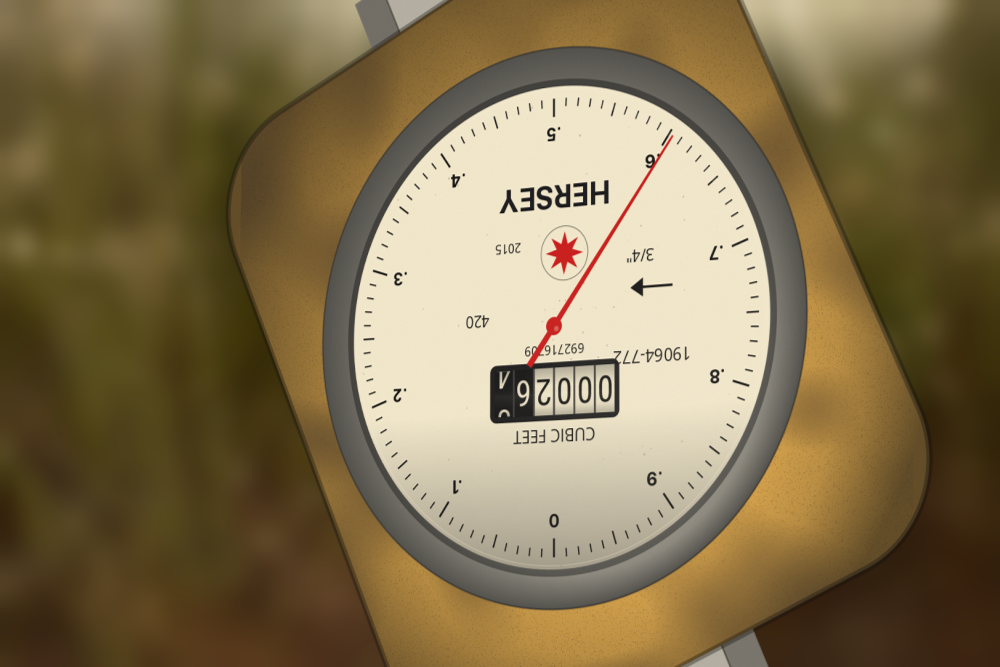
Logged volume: 263.60,ft³
